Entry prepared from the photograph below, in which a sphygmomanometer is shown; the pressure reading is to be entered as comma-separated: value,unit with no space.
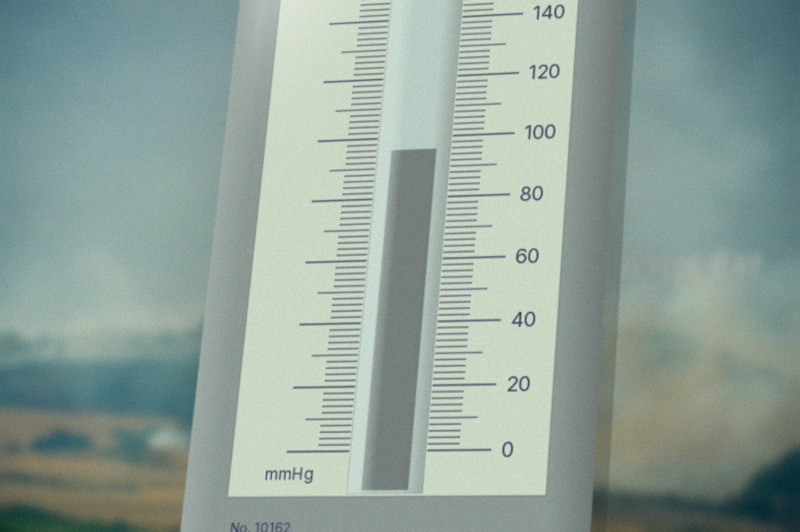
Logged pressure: 96,mmHg
